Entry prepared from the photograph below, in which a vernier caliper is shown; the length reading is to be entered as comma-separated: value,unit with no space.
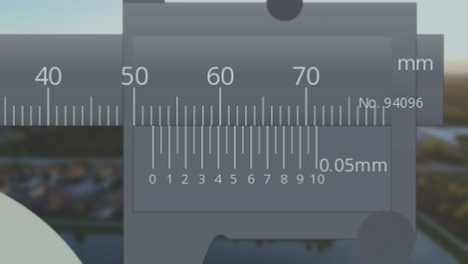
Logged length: 52.2,mm
